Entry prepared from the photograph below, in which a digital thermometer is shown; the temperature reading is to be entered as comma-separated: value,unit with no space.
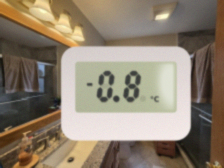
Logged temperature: -0.8,°C
